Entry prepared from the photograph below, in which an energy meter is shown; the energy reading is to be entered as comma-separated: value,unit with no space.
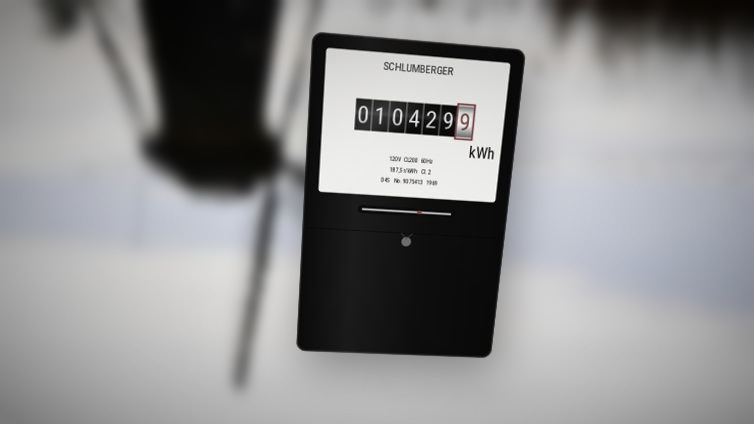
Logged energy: 10429.9,kWh
